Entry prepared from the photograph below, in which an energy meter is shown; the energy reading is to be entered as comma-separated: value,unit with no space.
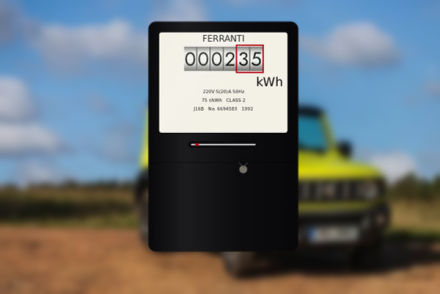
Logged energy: 2.35,kWh
